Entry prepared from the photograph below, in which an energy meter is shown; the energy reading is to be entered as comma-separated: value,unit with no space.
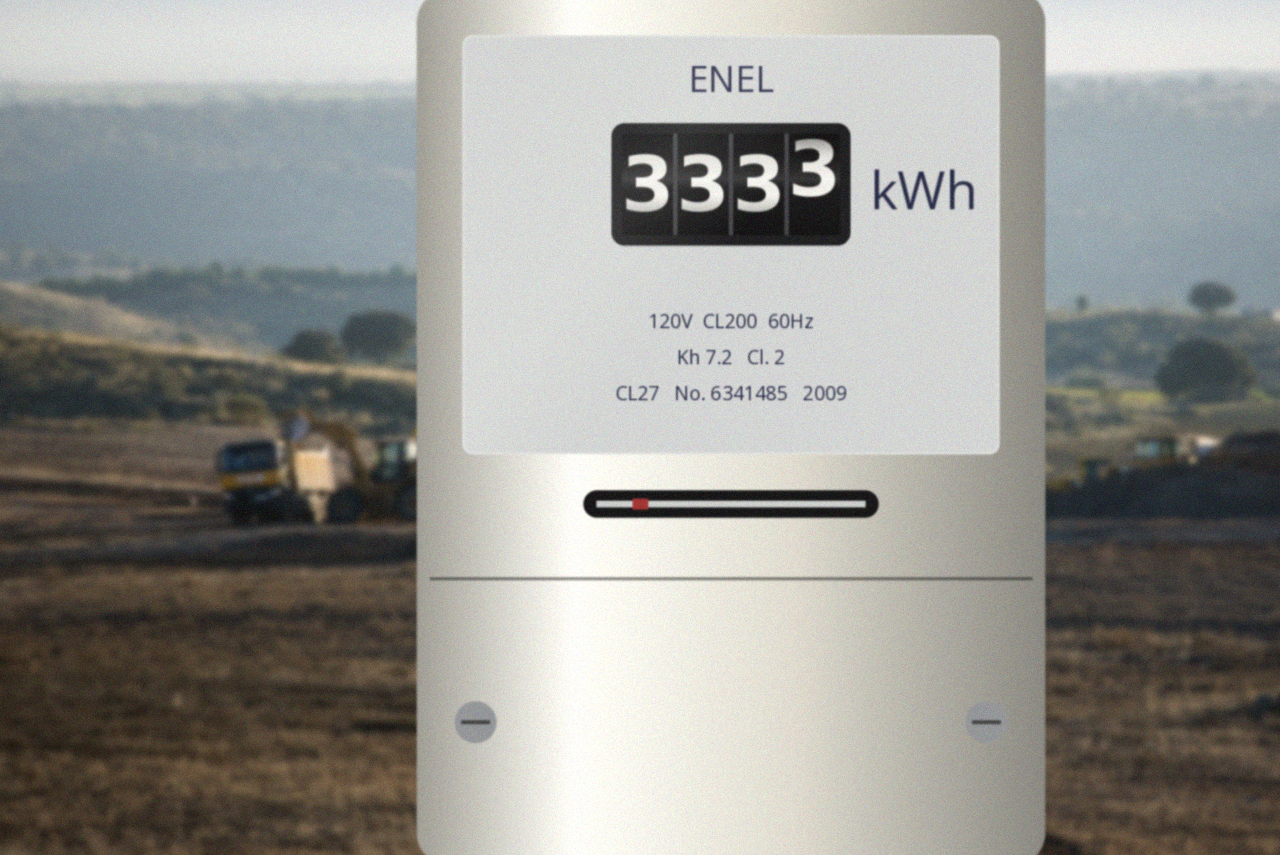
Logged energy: 3333,kWh
